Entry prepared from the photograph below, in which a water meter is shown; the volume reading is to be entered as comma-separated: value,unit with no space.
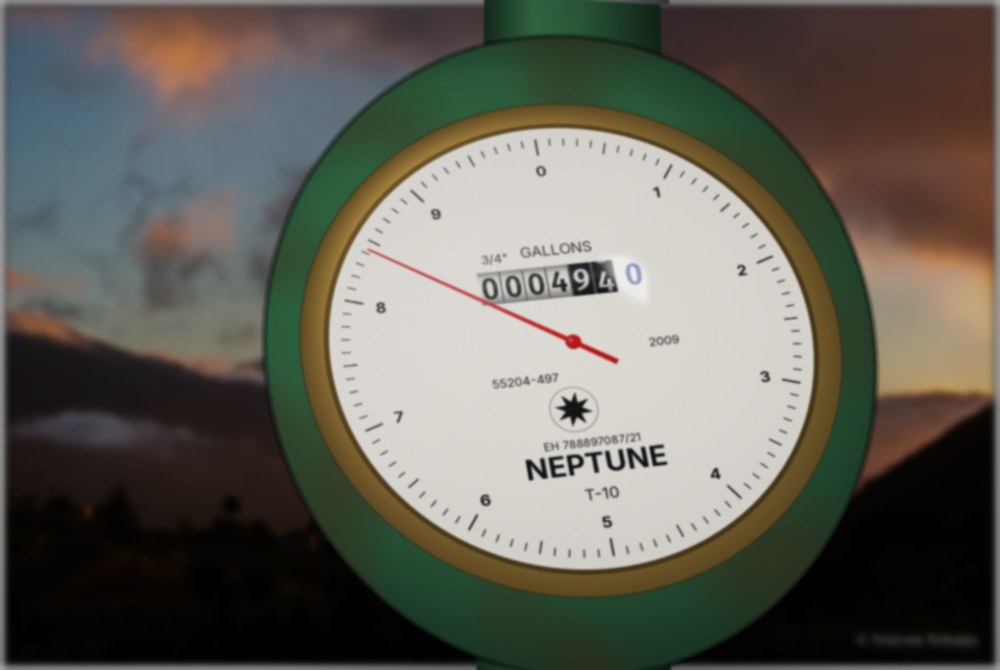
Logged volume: 4938.4,gal
